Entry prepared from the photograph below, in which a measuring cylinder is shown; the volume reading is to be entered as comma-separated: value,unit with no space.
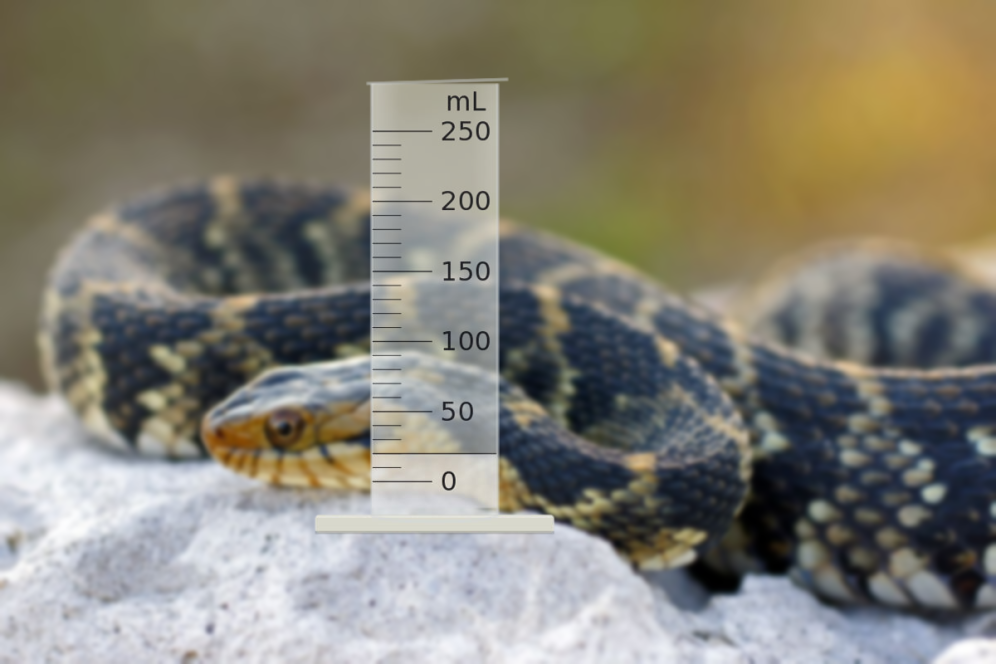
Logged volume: 20,mL
